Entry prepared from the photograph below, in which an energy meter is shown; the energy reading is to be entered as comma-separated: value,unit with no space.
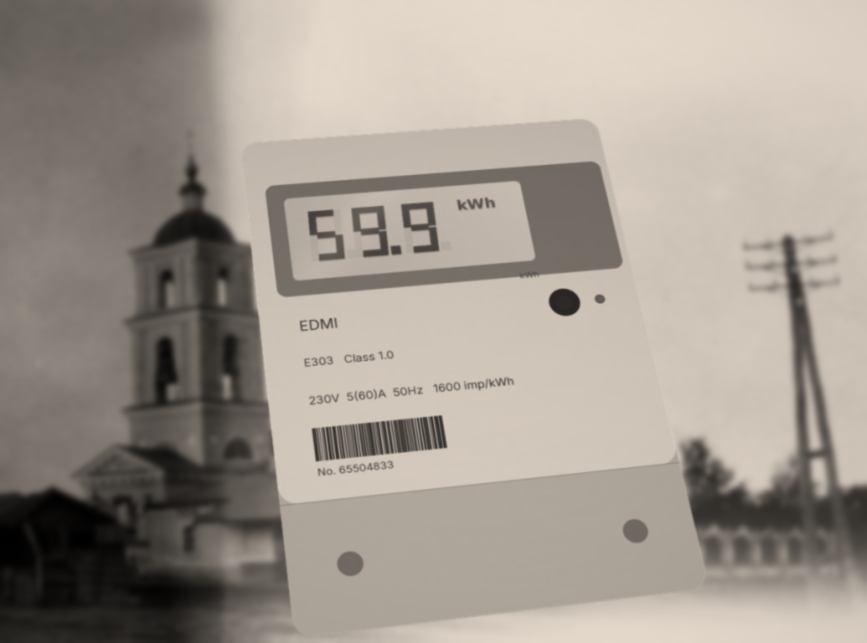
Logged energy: 59.9,kWh
